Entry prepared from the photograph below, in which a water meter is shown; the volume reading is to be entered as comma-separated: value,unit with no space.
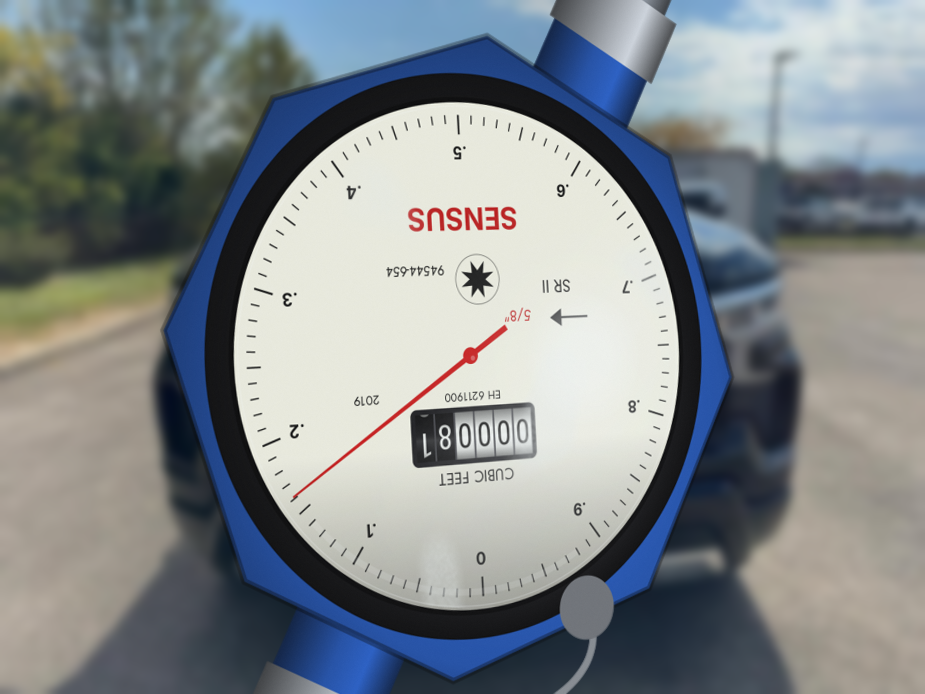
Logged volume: 81.16,ft³
